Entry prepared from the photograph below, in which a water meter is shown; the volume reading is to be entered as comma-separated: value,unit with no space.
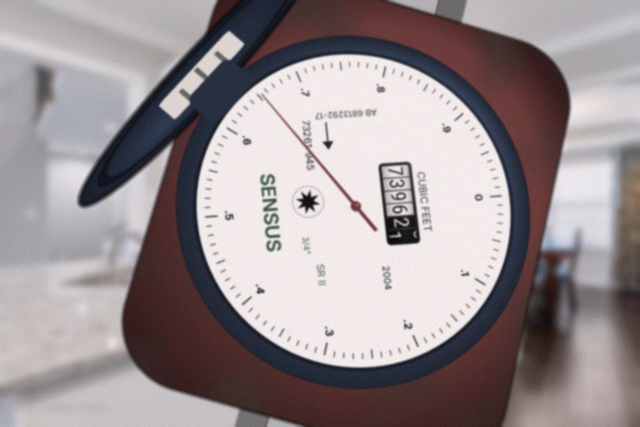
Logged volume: 739620.65,ft³
